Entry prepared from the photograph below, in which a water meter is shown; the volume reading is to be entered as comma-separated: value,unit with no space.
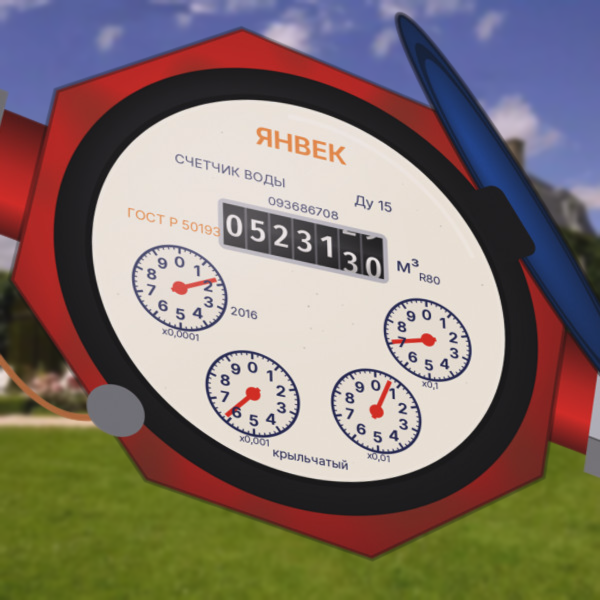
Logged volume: 523129.7061,m³
